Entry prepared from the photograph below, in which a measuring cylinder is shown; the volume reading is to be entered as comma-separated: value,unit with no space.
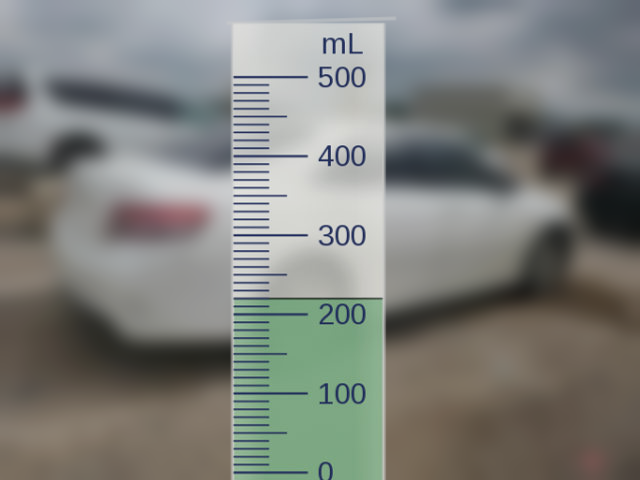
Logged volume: 220,mL
